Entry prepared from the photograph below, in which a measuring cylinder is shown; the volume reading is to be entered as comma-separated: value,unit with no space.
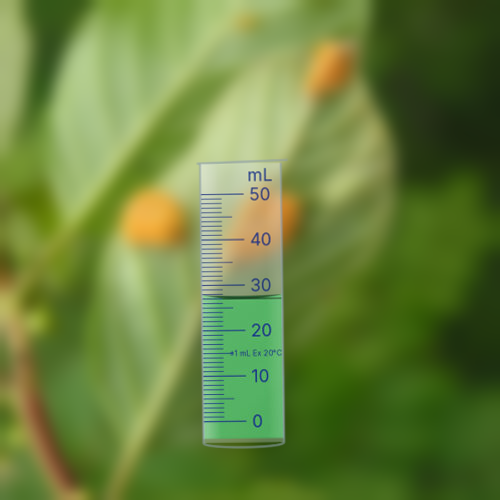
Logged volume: 27,mL
